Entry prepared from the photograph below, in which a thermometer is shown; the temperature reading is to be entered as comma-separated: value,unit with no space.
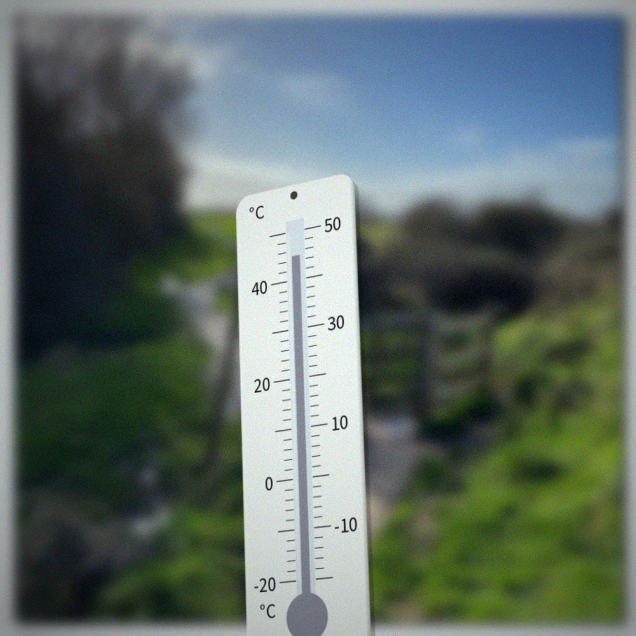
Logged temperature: 45,°C
